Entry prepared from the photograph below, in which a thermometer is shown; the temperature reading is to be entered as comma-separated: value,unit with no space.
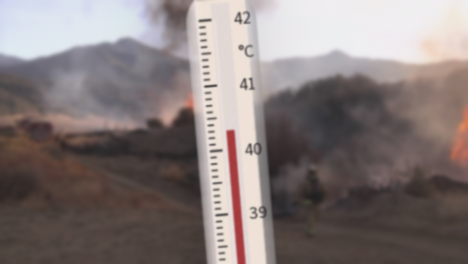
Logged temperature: 40.3,°C
